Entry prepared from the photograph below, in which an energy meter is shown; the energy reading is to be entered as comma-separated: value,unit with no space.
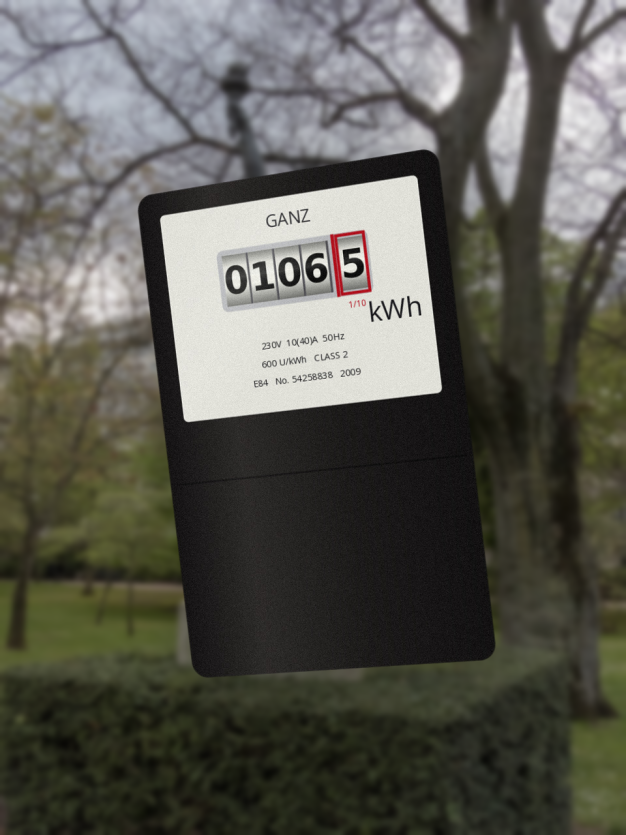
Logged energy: 106.5,kWh
